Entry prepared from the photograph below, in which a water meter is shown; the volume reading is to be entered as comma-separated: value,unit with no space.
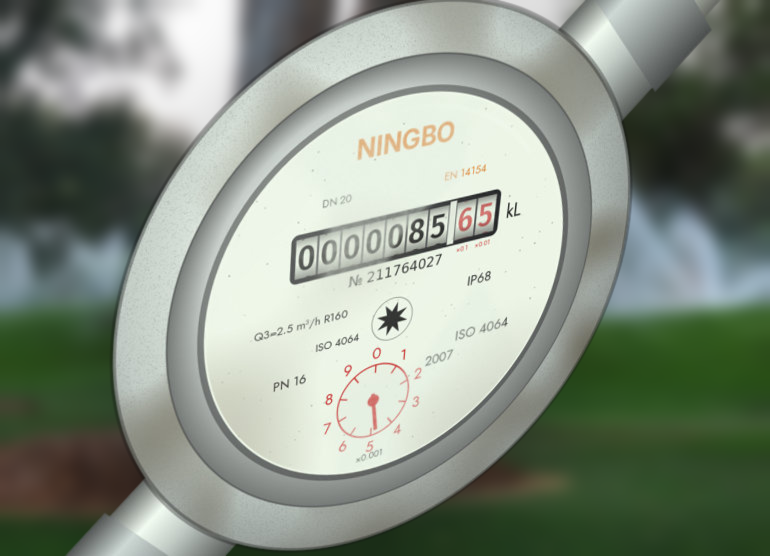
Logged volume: 85.654,kL
